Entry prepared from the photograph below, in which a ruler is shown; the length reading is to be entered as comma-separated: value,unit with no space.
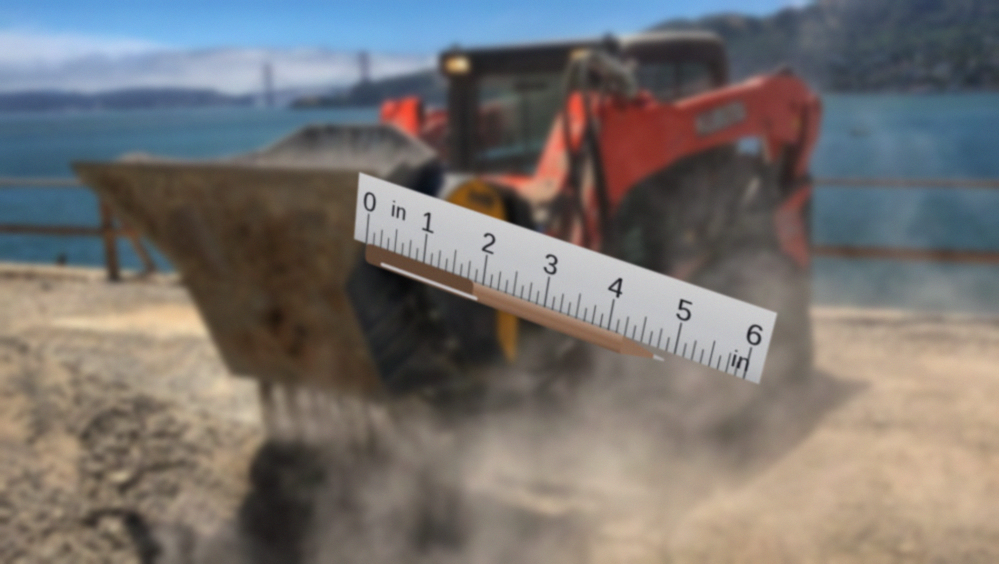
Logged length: 4.875,in
